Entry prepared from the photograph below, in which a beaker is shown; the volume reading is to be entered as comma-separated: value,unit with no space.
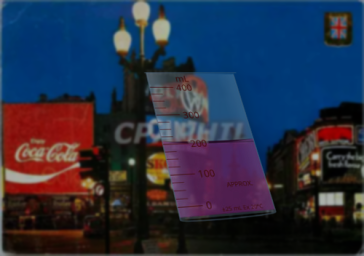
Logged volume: 200,mL
